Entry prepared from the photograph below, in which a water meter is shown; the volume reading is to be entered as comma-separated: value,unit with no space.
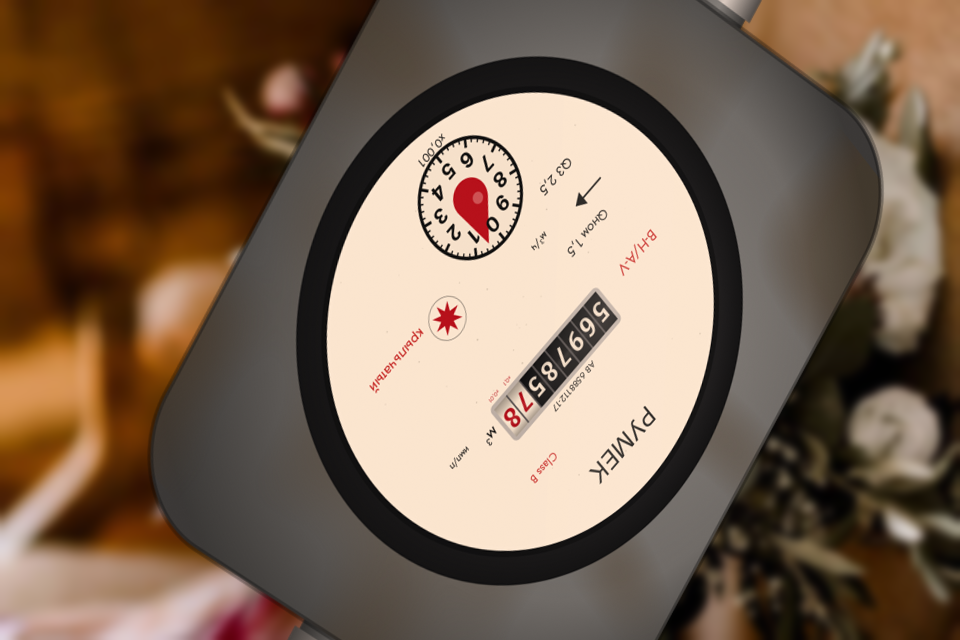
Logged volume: 569785.780,m³
